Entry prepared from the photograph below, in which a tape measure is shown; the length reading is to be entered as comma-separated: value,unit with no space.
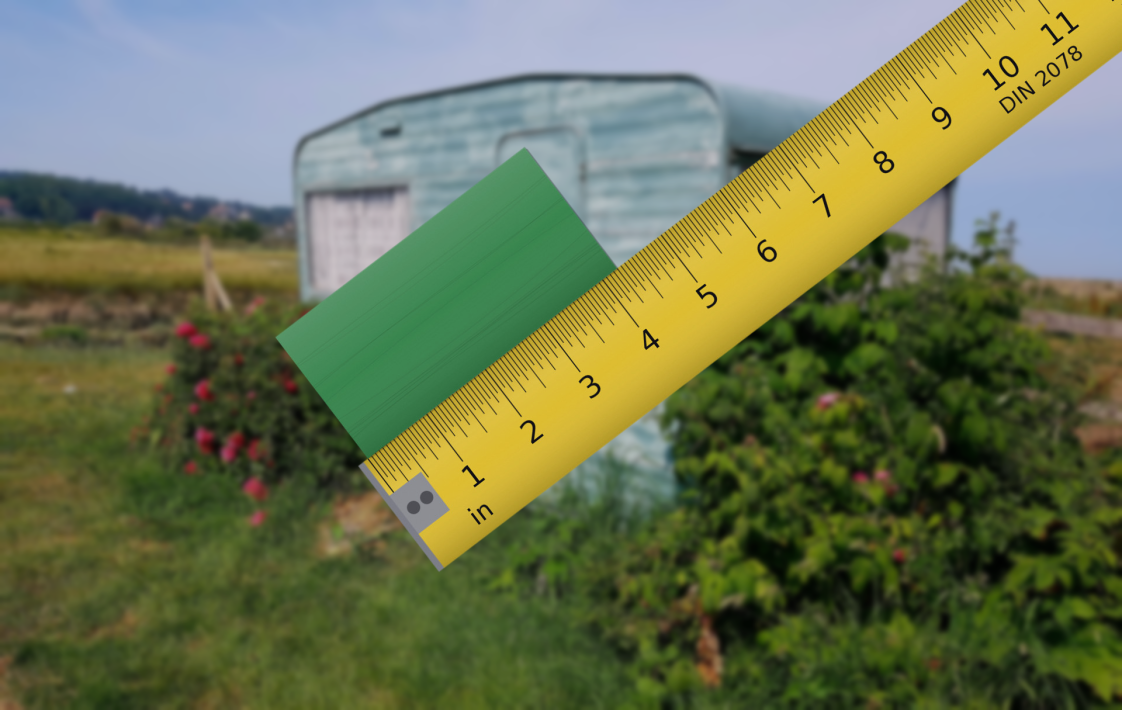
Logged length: 4.25,in
